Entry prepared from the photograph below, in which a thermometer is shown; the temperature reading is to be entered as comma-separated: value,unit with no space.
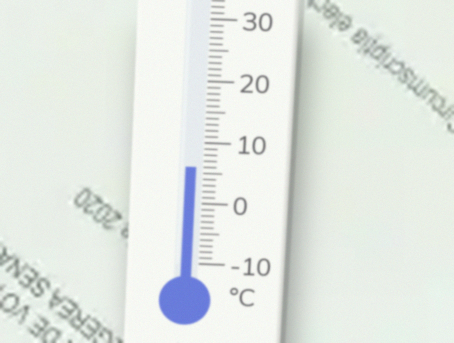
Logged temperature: 6,°C
